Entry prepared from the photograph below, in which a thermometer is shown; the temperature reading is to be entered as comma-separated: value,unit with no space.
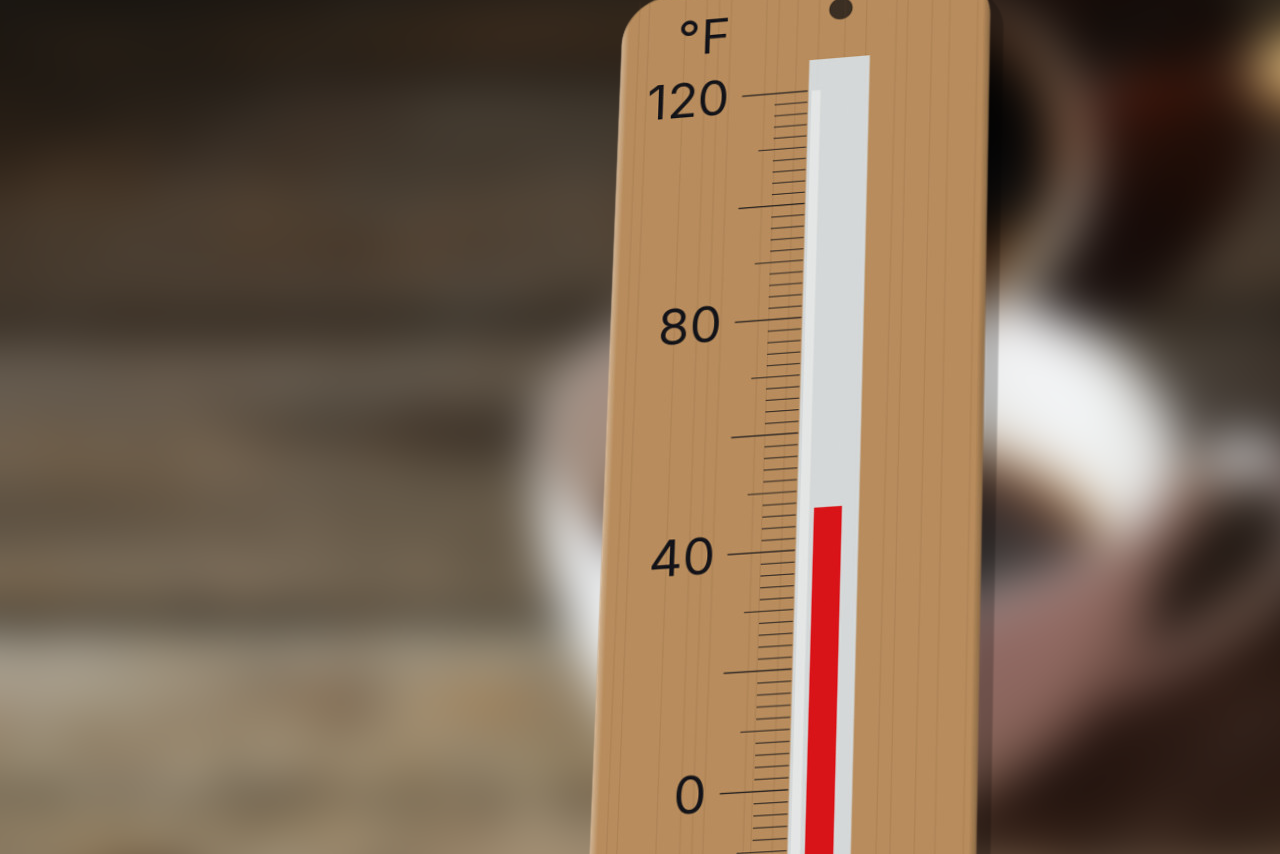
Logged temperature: 47,°F
